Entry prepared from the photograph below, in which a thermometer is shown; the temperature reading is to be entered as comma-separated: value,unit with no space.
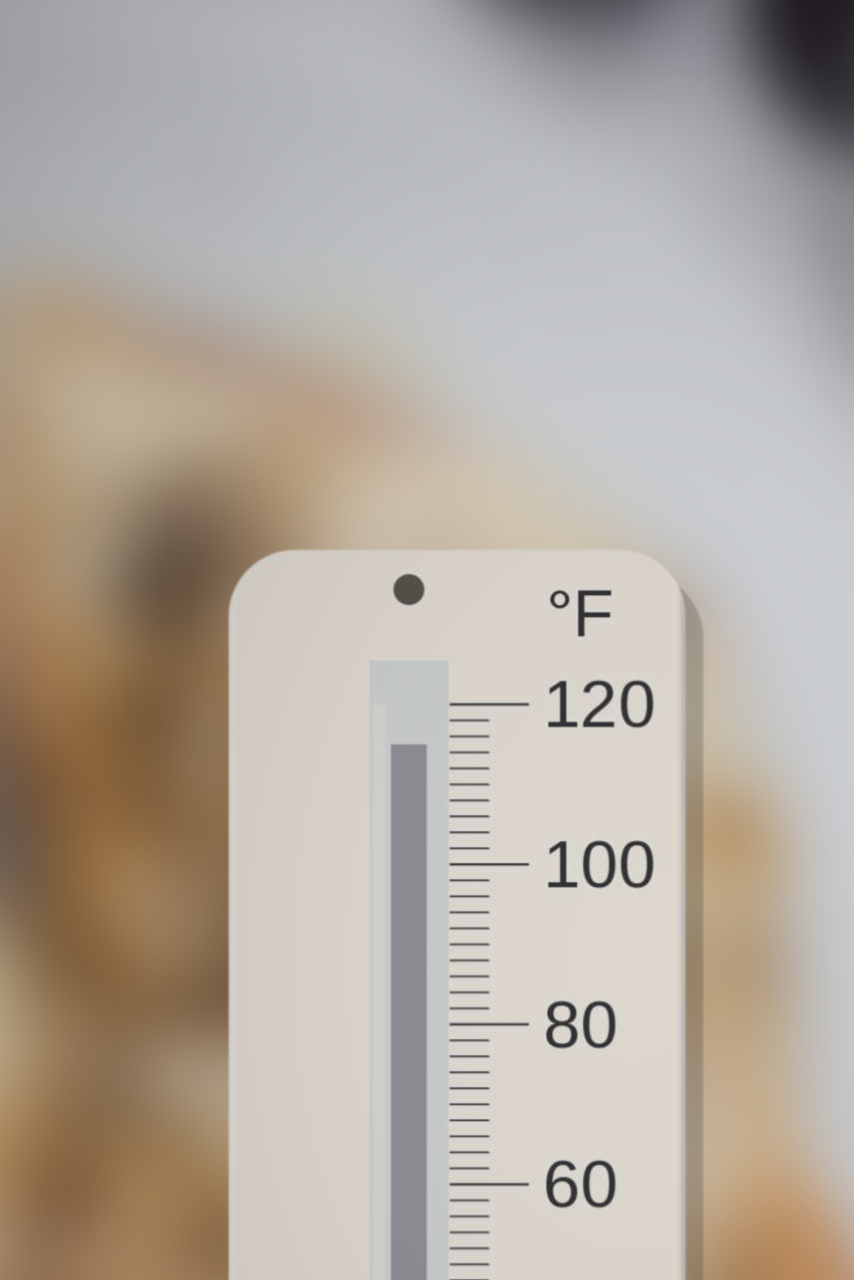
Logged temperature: 115,°F
